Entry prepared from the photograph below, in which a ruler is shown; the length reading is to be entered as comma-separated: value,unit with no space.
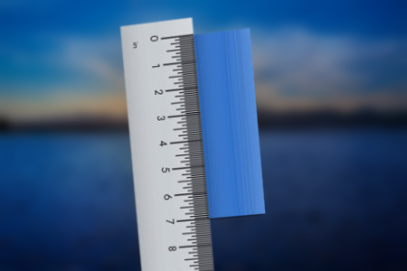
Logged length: 7,in
